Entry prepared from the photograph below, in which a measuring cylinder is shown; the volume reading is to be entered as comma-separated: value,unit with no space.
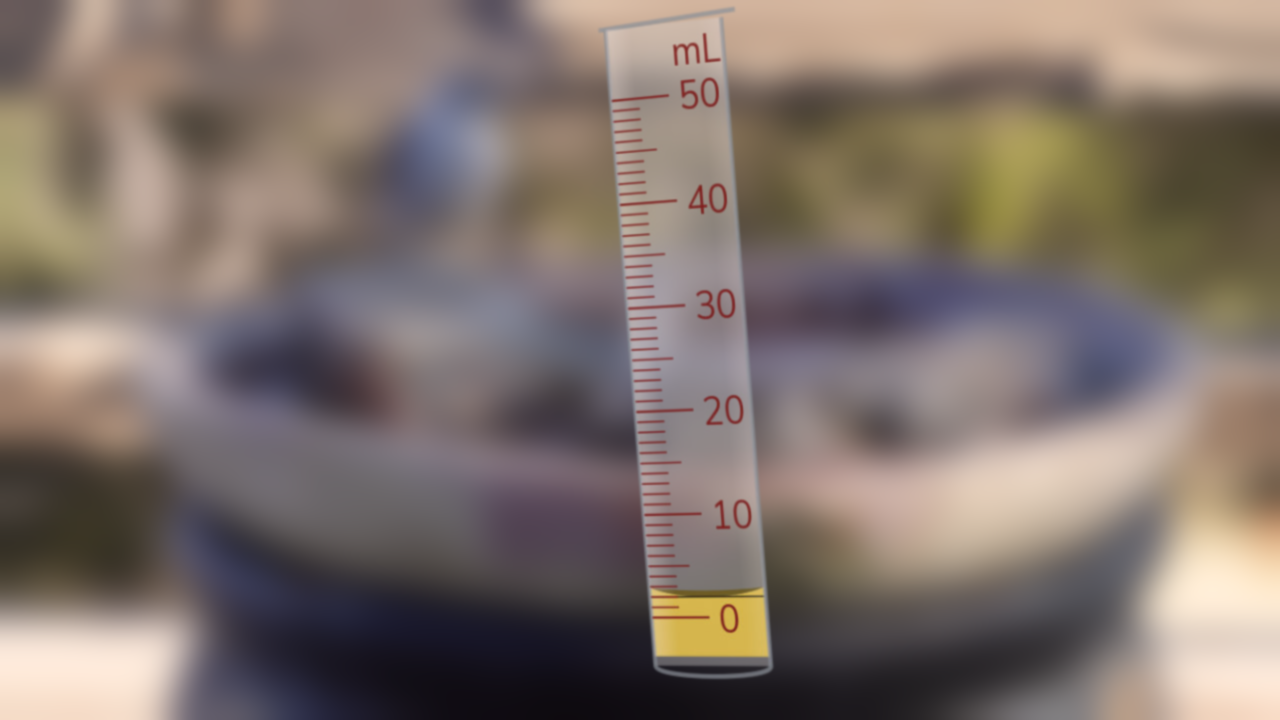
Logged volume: 2,mL
